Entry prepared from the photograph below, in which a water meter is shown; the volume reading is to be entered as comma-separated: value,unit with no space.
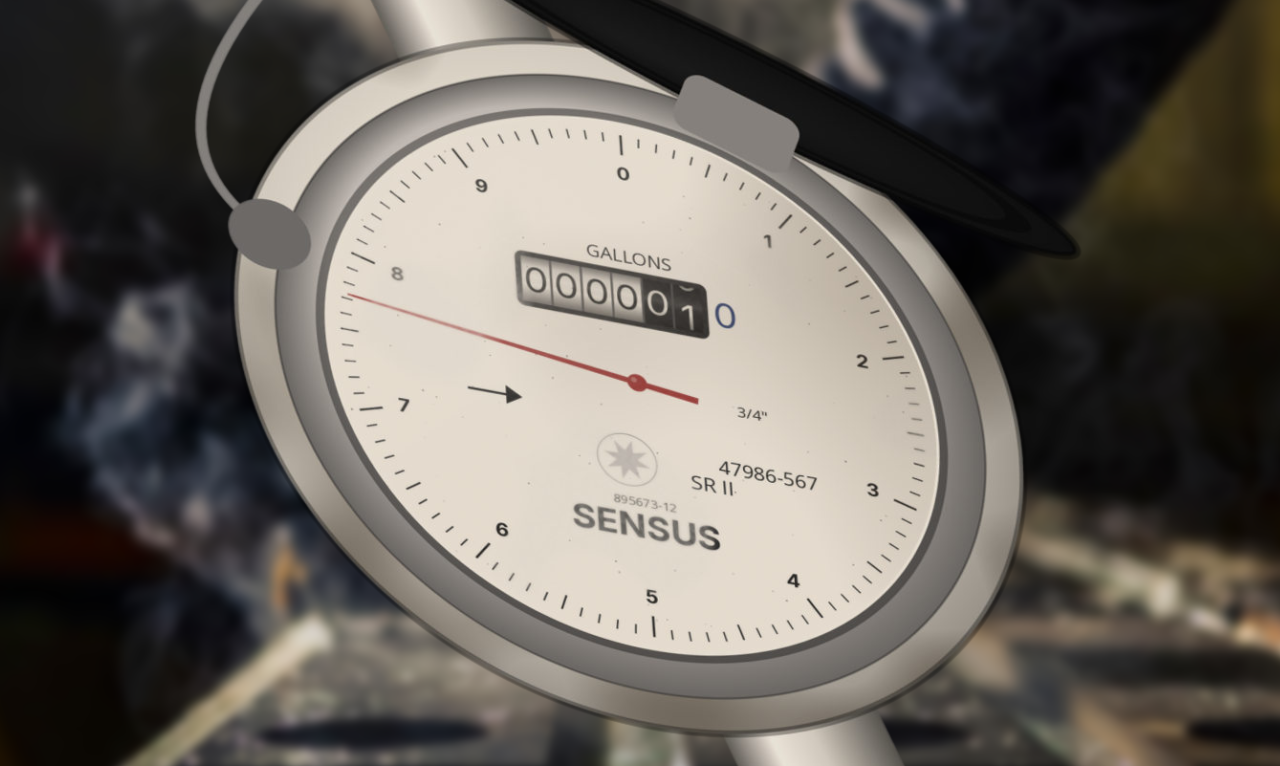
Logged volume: 7.7,gal
